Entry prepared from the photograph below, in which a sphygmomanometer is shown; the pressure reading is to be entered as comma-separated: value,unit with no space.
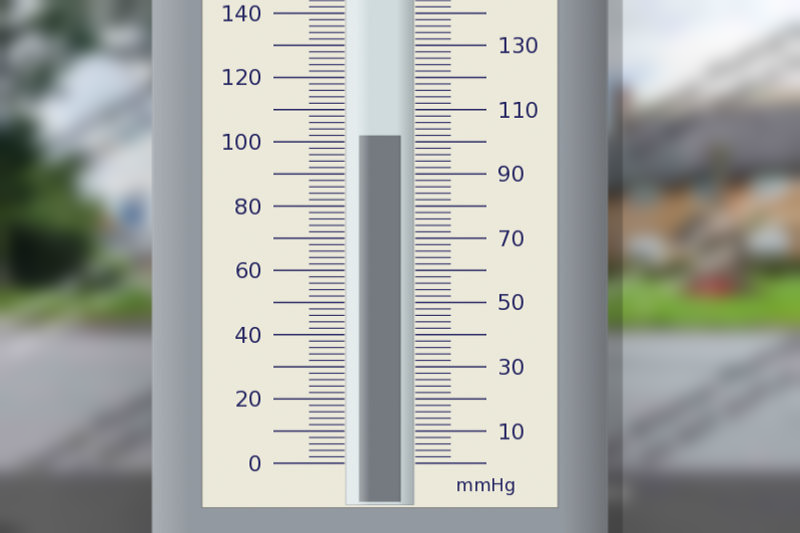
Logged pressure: 102,mmHg
